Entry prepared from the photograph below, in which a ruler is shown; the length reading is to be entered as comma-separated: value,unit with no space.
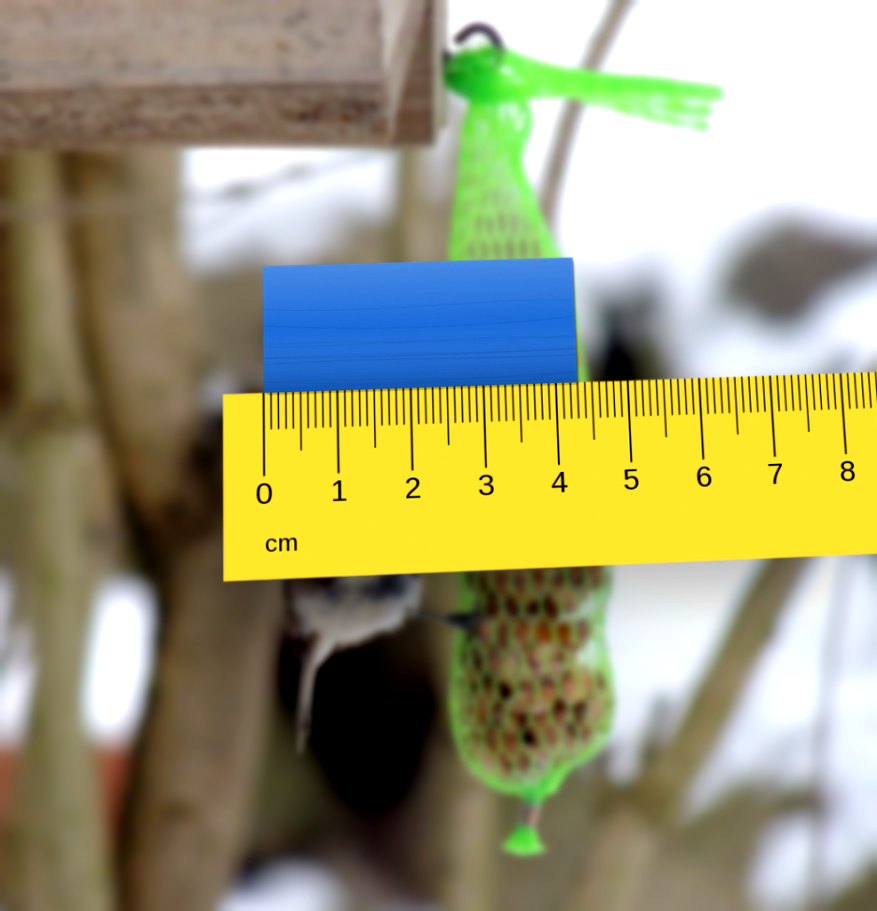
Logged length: 4.3,cm
